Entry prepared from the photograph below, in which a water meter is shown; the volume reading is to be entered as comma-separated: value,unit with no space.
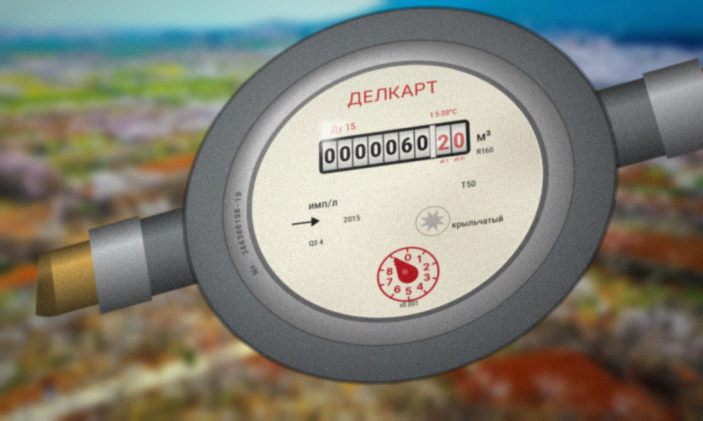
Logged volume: 60.199,m³
